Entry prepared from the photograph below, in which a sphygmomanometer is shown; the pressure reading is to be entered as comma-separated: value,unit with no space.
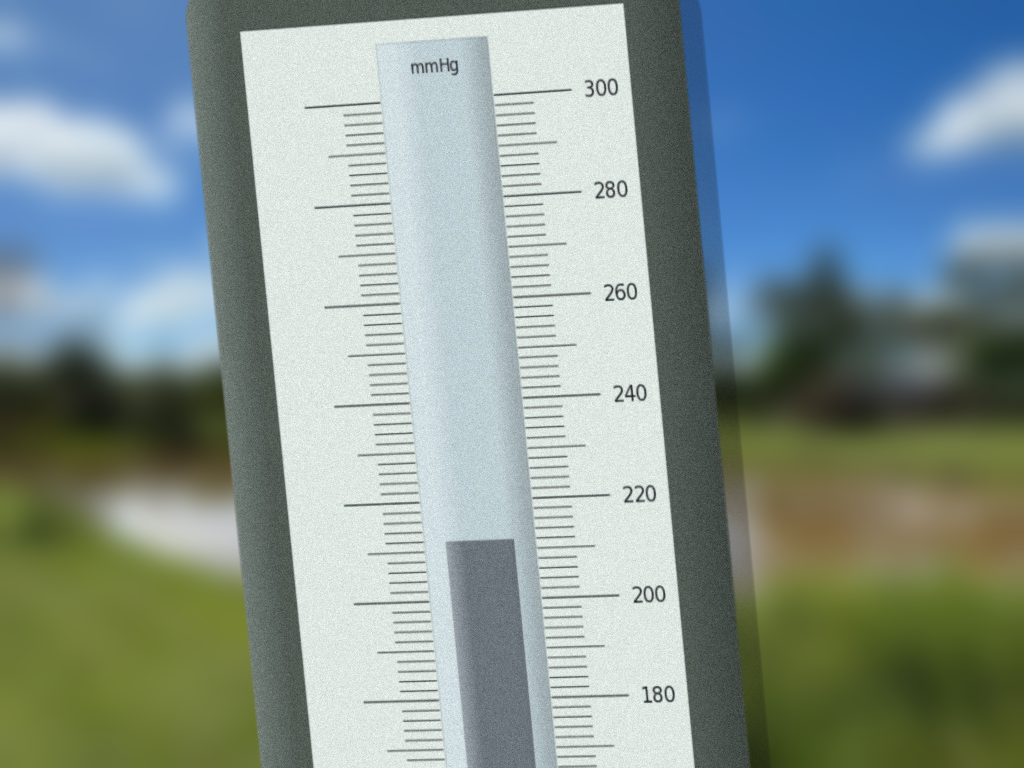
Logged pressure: 212,mmHg
